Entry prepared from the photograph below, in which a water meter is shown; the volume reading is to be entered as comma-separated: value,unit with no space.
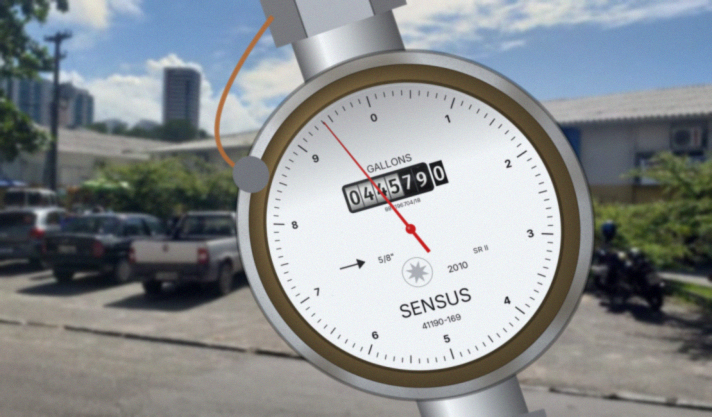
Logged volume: 445789.4,gal
